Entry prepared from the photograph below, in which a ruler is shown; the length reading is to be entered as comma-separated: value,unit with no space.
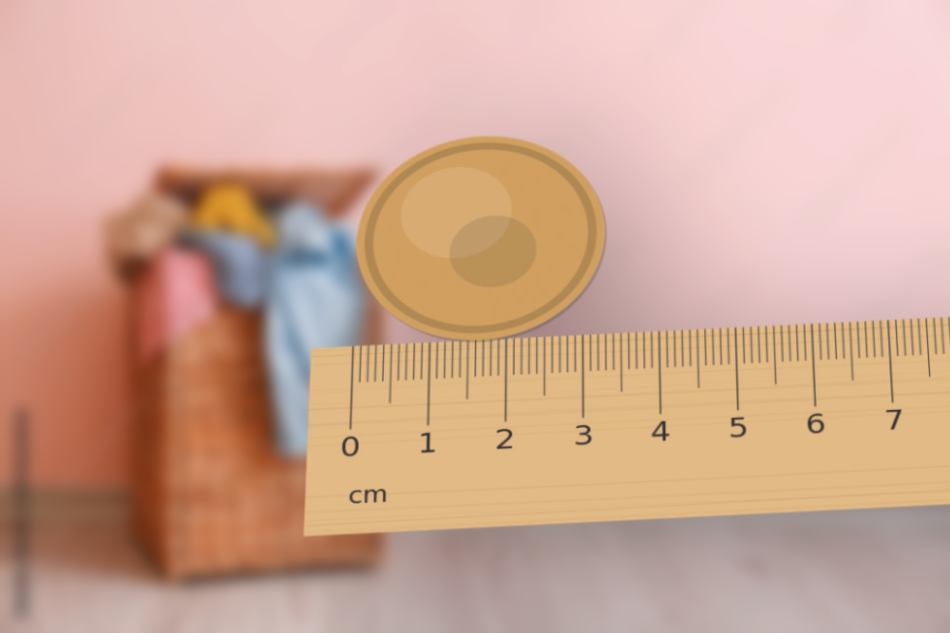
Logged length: 3.3,cm
